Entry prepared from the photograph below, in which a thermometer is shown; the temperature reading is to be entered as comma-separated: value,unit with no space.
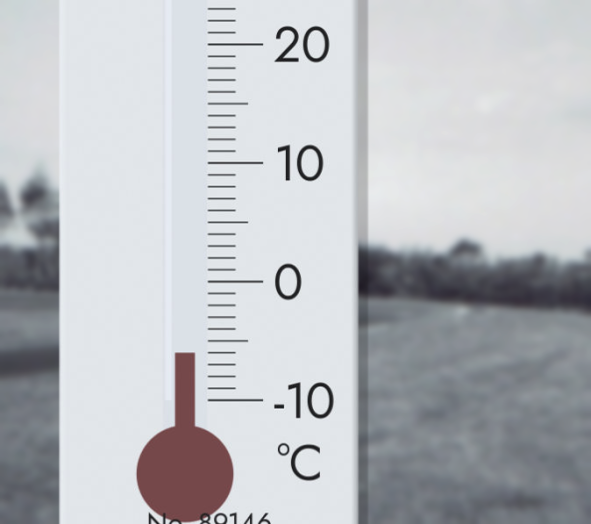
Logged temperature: -6,°C
